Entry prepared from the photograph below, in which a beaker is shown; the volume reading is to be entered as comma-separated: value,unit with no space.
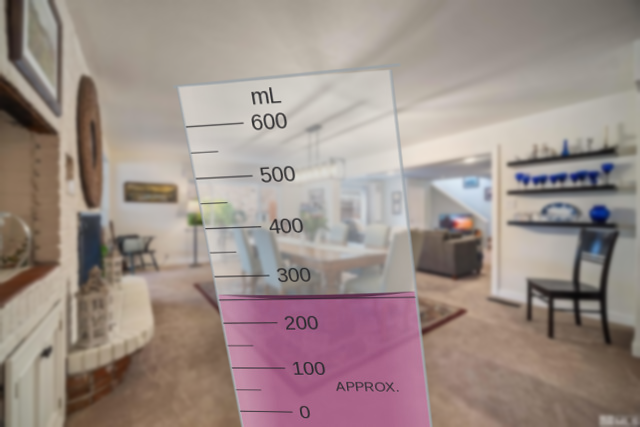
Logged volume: 250,mL
